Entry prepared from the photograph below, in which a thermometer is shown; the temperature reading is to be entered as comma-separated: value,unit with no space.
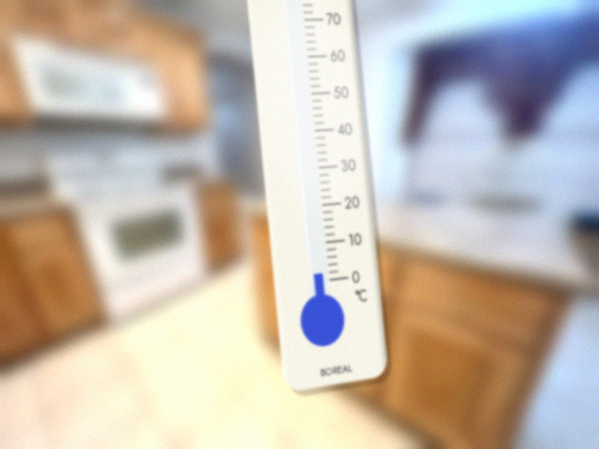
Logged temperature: 2,°C
